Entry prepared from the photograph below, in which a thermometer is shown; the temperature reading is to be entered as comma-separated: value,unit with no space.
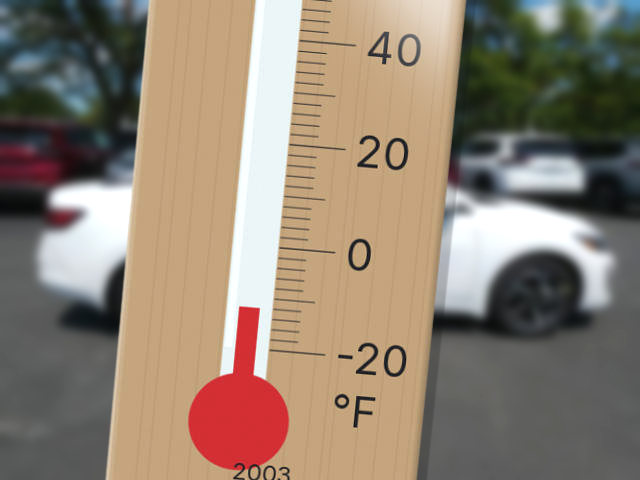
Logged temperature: -12,°F
